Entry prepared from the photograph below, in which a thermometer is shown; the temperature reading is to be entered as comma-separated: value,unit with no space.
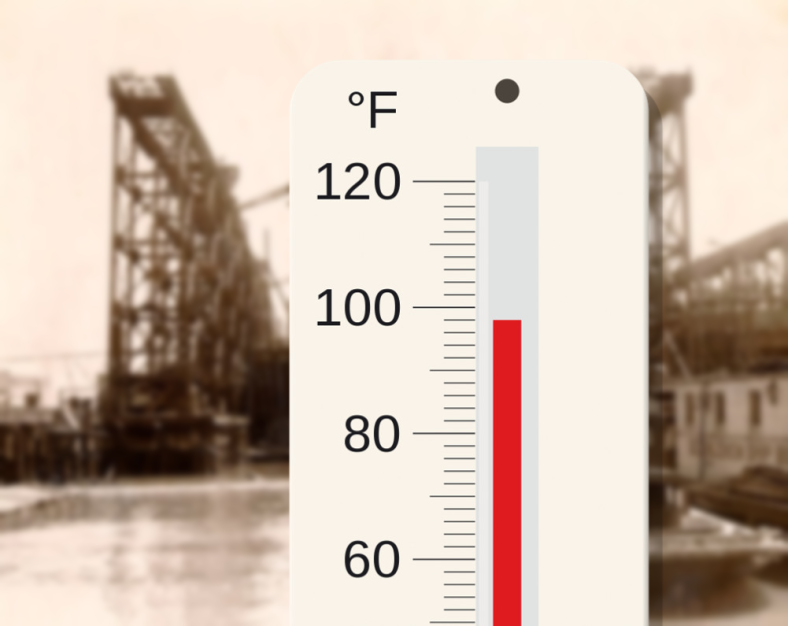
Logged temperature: 98,°F
